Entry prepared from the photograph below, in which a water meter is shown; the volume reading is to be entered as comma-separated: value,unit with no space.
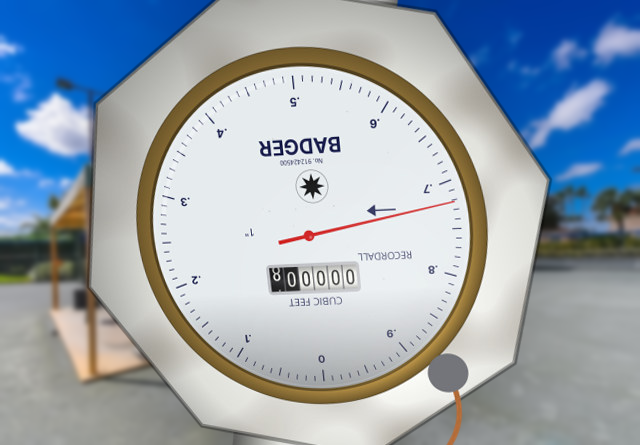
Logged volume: 7.72,ft³
